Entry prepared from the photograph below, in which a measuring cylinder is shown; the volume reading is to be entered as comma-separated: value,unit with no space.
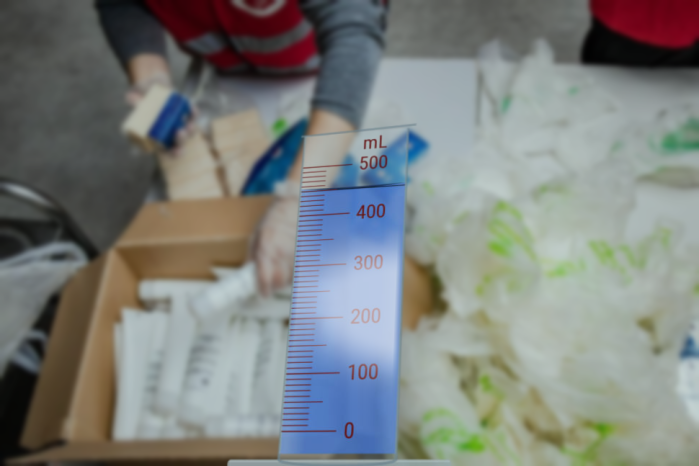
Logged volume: 450,mL
